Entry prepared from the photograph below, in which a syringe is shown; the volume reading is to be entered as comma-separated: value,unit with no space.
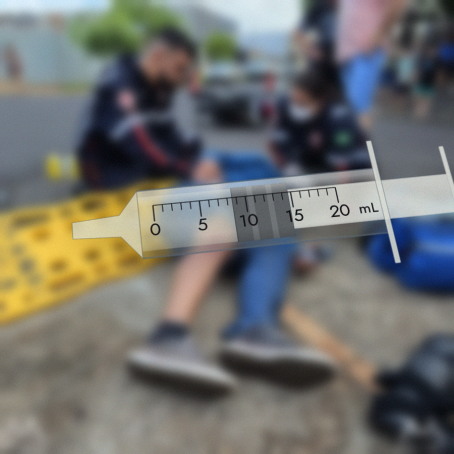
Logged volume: 8.5,mL
